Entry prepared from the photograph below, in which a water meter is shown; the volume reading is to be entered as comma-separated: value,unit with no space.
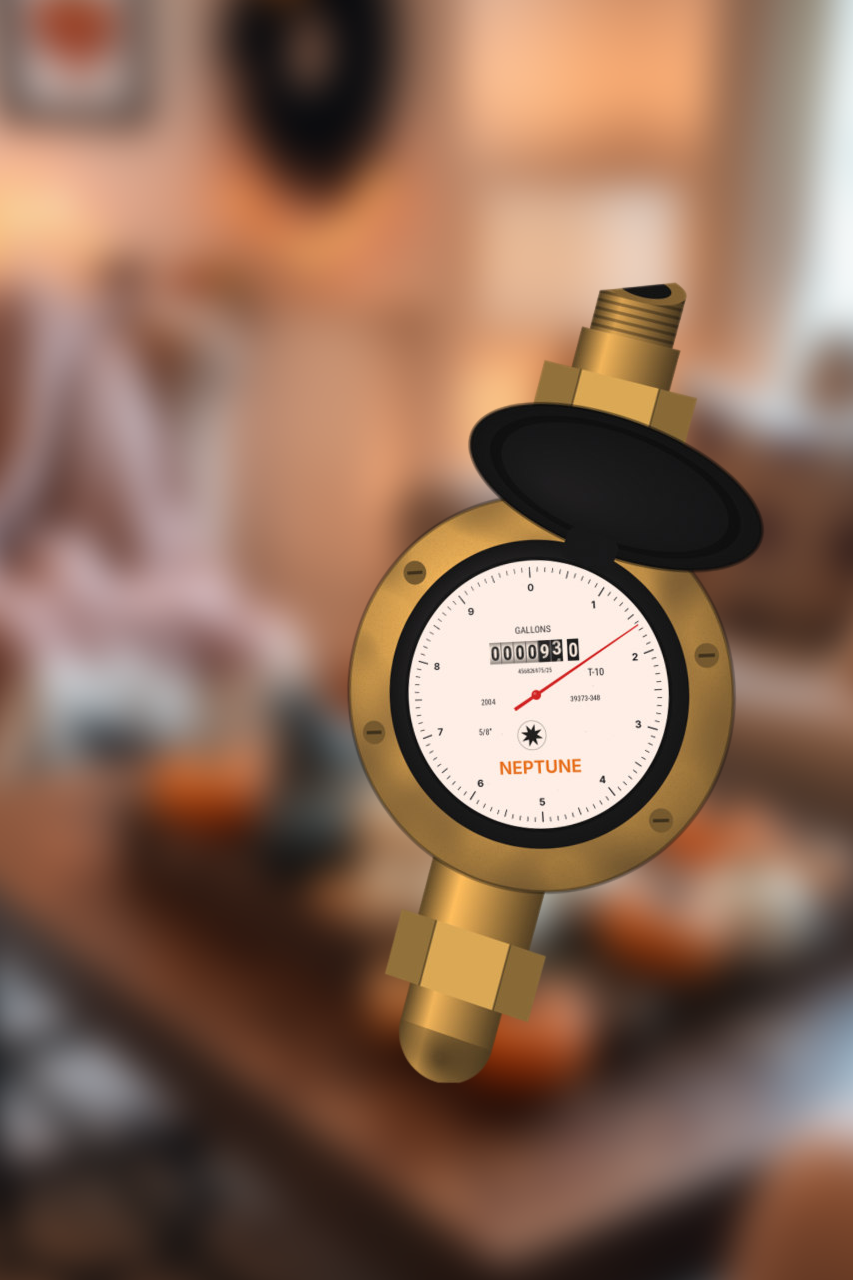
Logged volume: 931.6,gal
